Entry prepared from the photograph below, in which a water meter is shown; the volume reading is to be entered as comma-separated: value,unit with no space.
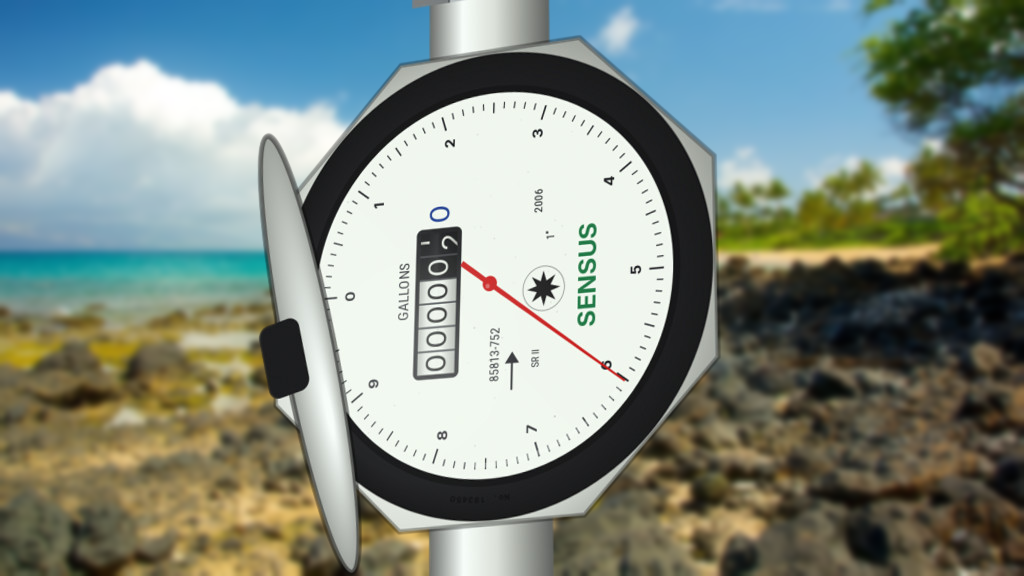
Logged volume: 16.0,gal
